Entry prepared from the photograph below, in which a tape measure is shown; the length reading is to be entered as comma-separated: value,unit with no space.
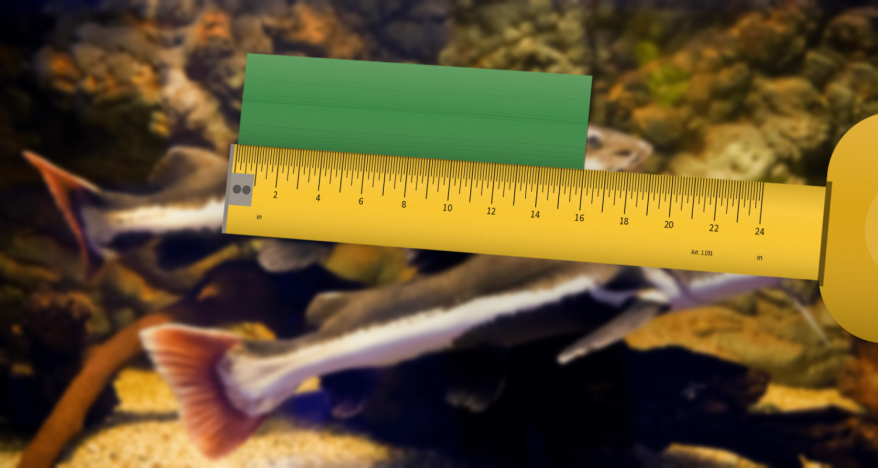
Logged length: 16,in
